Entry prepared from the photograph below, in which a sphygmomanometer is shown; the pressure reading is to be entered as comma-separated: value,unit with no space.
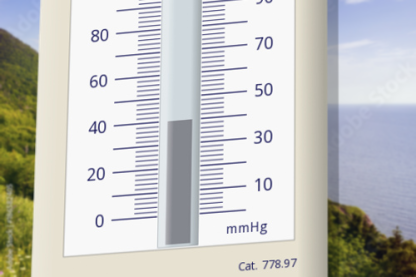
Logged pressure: 40,mmHg
